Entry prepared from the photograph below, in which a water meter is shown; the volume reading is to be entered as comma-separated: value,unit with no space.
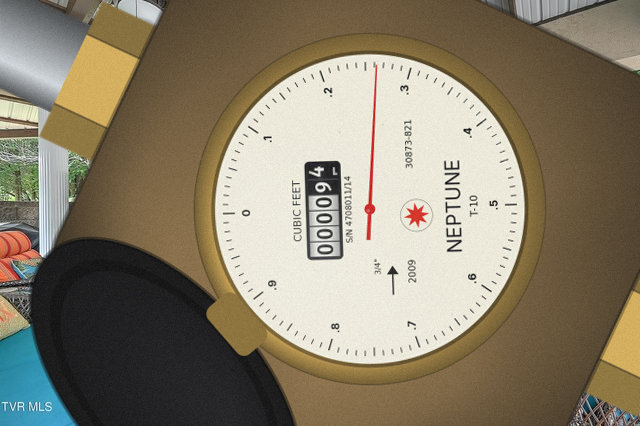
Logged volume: 94.26,ft³
